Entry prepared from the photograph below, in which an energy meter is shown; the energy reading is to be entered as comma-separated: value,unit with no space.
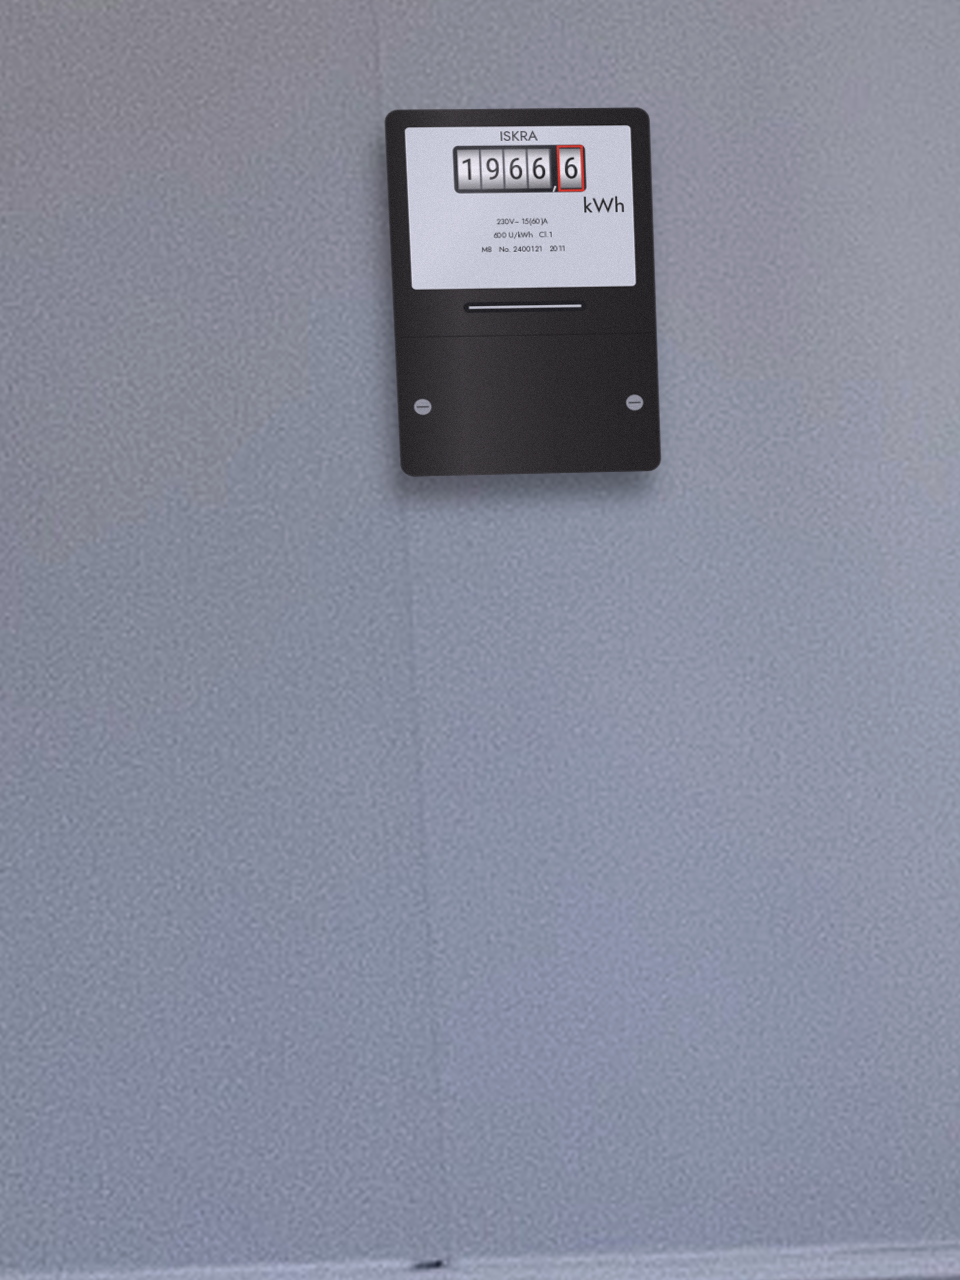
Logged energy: 1966.6,kWh
